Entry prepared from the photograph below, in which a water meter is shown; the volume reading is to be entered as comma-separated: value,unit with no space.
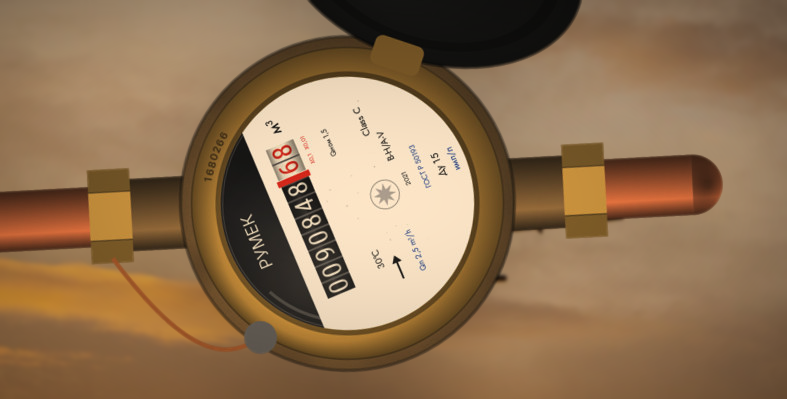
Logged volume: 90848.68,m³
